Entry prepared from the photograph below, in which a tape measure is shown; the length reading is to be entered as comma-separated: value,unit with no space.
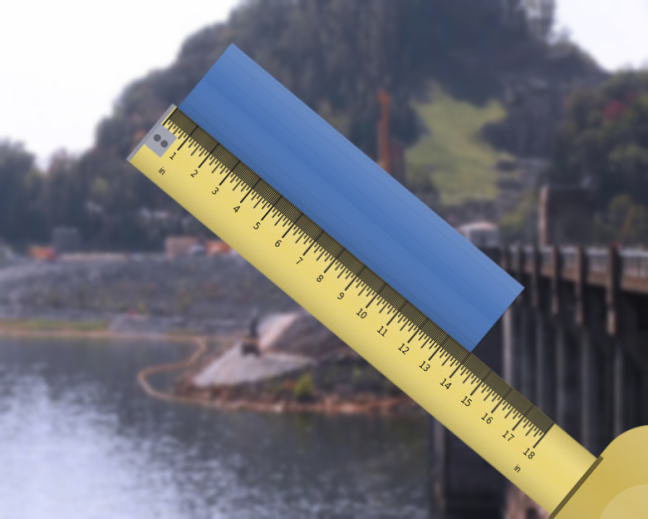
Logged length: 14,in
